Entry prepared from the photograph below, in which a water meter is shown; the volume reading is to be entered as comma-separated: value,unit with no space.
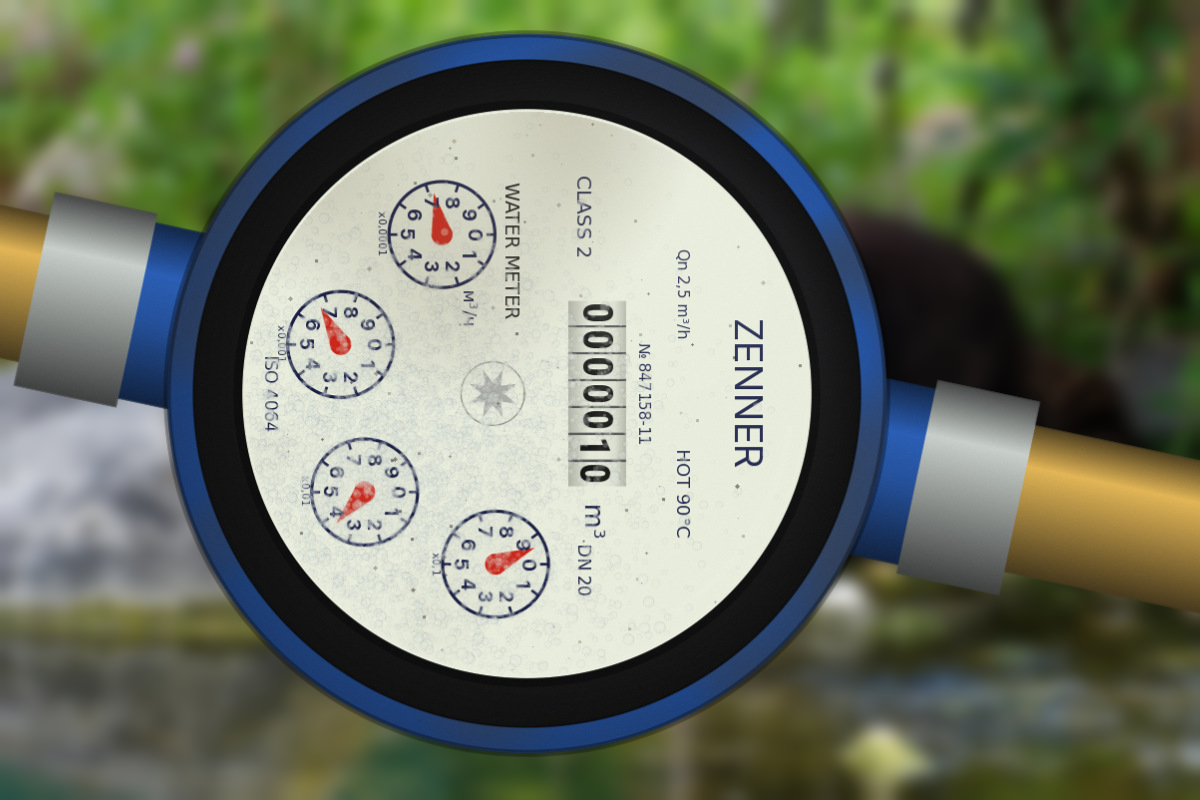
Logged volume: 9.9367,m³
